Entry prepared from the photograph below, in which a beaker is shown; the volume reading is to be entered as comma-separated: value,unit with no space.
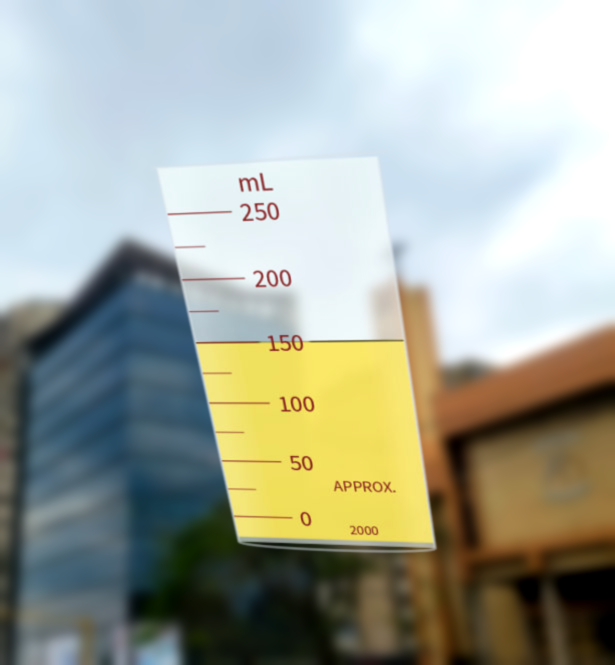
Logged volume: 150,mL
